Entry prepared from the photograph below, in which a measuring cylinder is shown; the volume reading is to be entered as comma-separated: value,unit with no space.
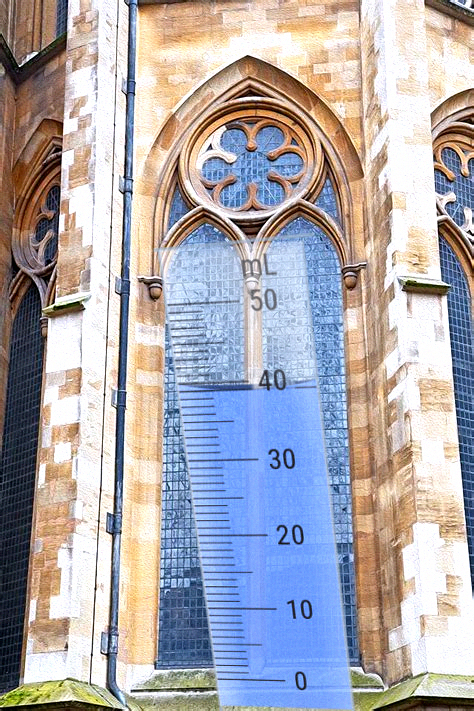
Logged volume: 39,mL
